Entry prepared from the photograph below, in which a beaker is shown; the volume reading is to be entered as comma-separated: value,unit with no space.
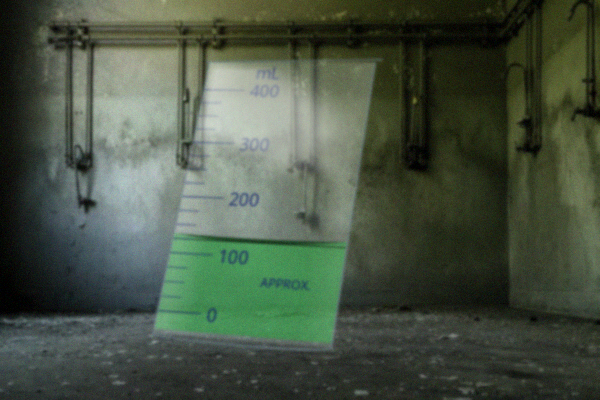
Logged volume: 125,mL
